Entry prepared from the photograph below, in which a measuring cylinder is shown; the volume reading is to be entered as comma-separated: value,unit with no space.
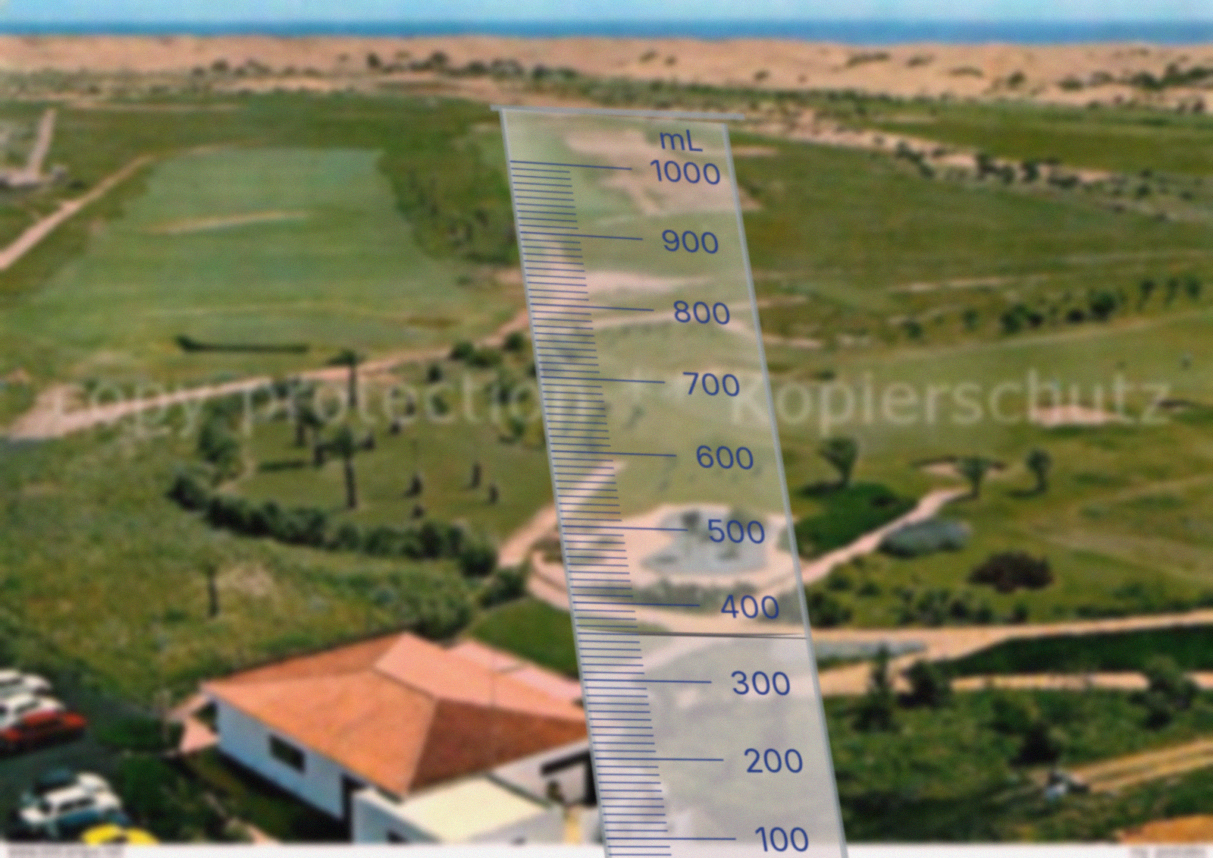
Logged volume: 360,mL
